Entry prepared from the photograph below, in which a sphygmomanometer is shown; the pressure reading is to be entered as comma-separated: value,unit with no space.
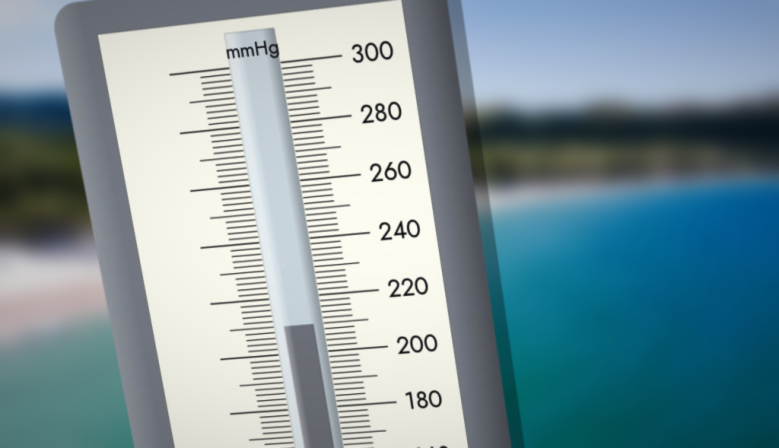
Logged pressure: 210,mmHg
